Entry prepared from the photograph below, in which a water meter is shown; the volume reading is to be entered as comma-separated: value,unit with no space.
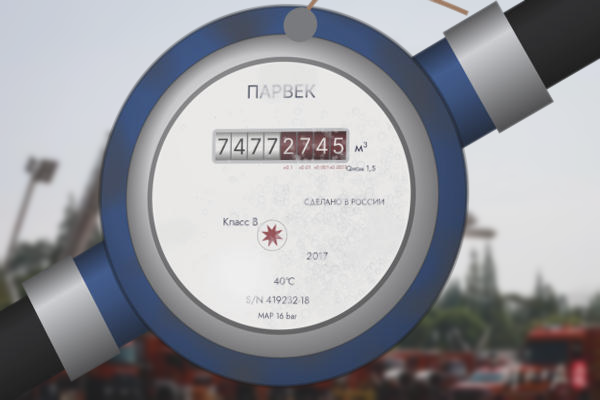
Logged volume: 7477.2745,m³
